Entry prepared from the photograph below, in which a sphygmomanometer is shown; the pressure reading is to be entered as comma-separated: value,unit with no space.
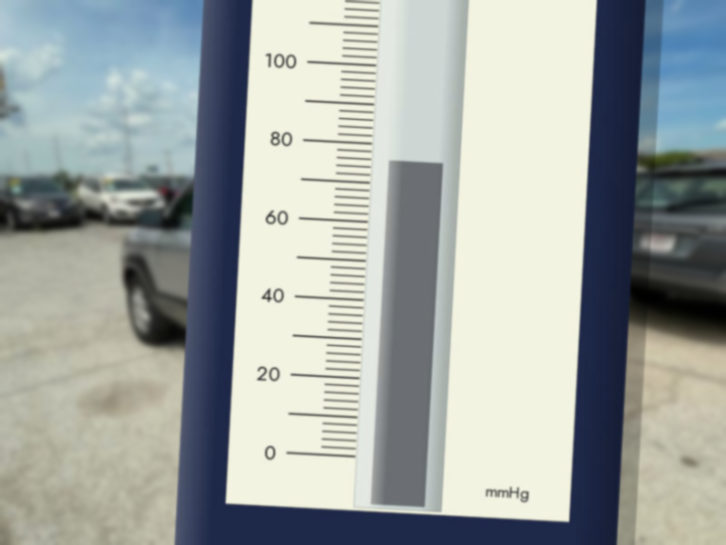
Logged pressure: 76,mmHg
